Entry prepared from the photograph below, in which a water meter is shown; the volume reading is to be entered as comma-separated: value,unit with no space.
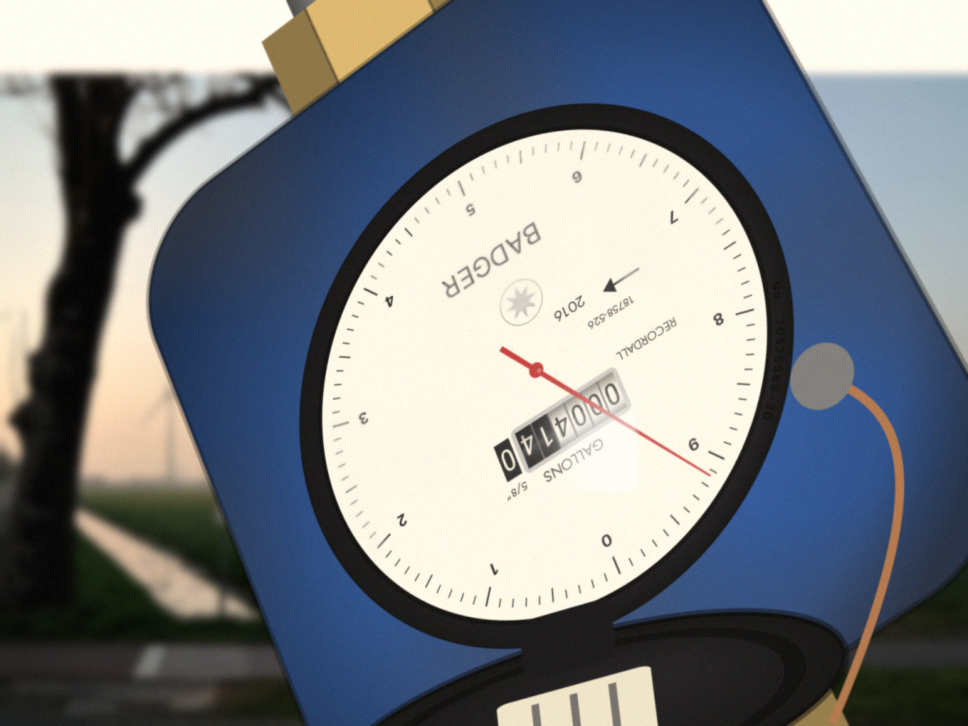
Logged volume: 4139.1,gal
